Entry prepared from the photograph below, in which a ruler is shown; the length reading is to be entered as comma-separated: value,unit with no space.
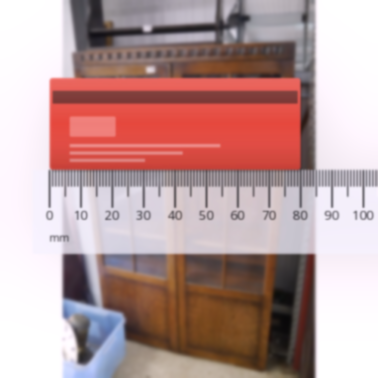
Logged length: 80,mm
